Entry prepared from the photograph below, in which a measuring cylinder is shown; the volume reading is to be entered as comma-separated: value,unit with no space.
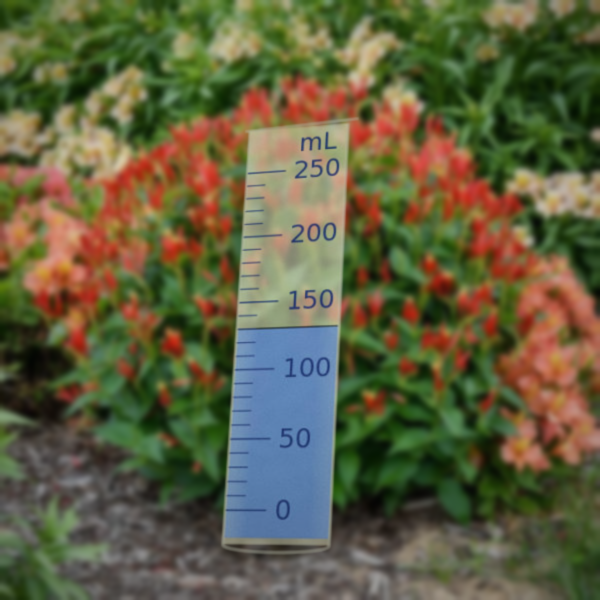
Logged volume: 130,mL
